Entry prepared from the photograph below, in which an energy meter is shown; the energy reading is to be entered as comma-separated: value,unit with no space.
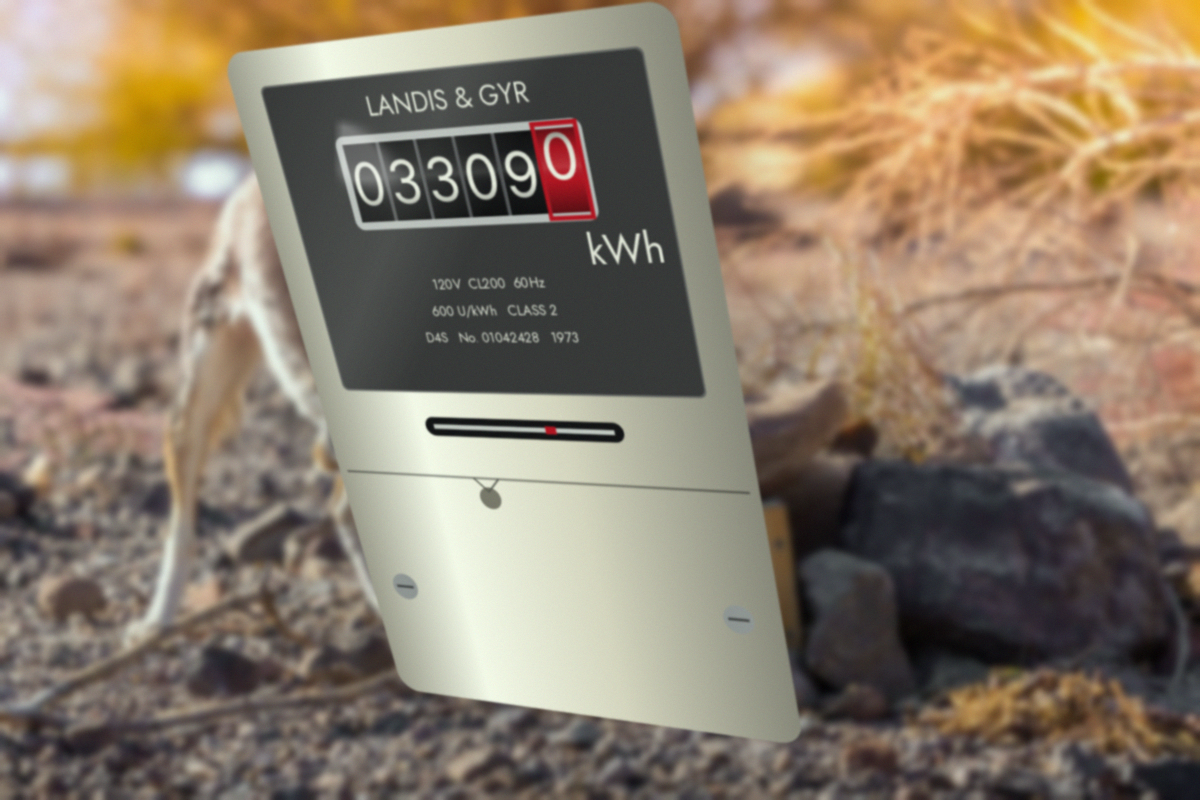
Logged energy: 3309.0,kWh
